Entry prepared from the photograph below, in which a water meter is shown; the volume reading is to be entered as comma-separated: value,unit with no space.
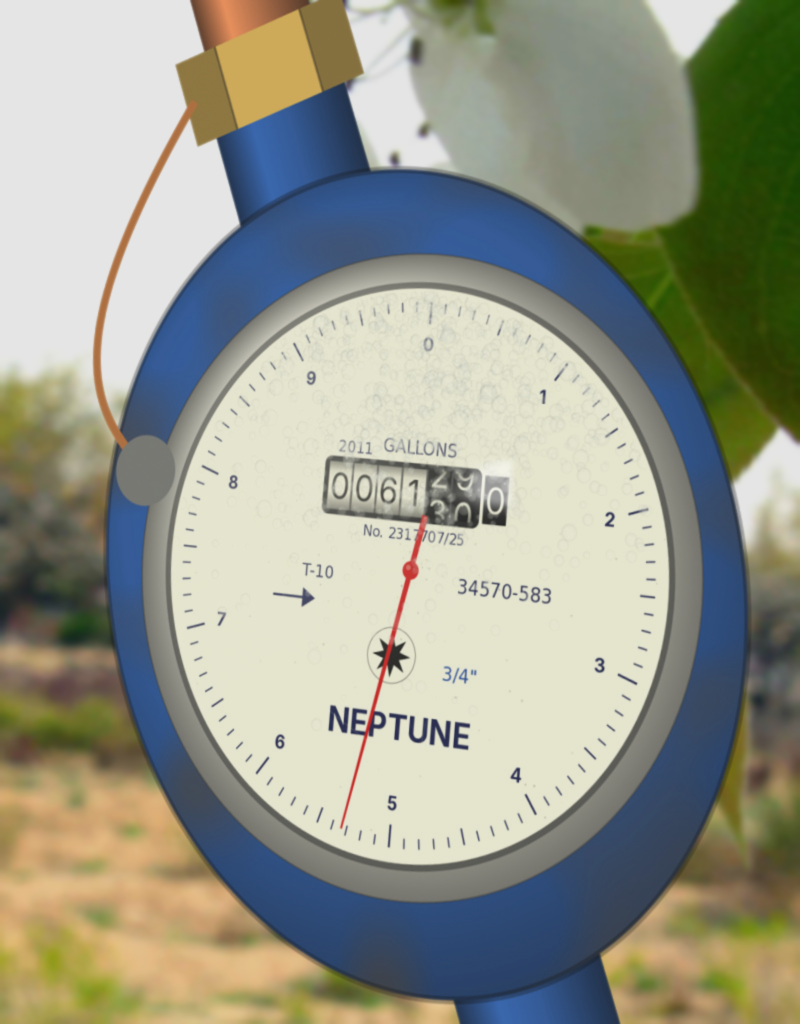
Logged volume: 61295.3,gal
